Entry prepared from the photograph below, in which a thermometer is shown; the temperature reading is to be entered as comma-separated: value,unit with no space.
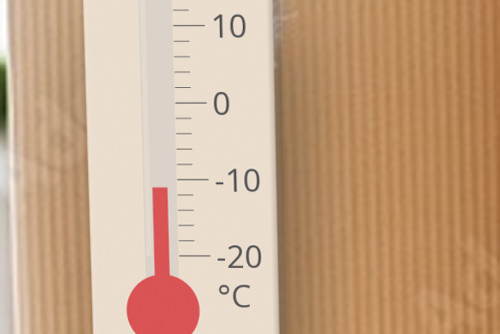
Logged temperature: -11,°C
